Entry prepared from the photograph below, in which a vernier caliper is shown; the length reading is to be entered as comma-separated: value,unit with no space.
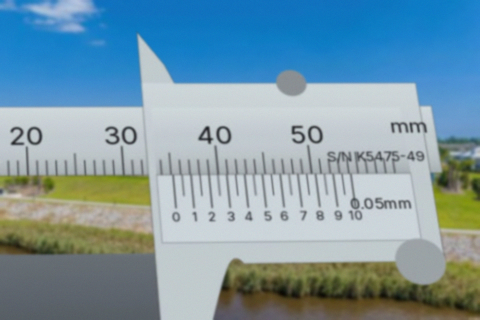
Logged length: 35.2,mm
